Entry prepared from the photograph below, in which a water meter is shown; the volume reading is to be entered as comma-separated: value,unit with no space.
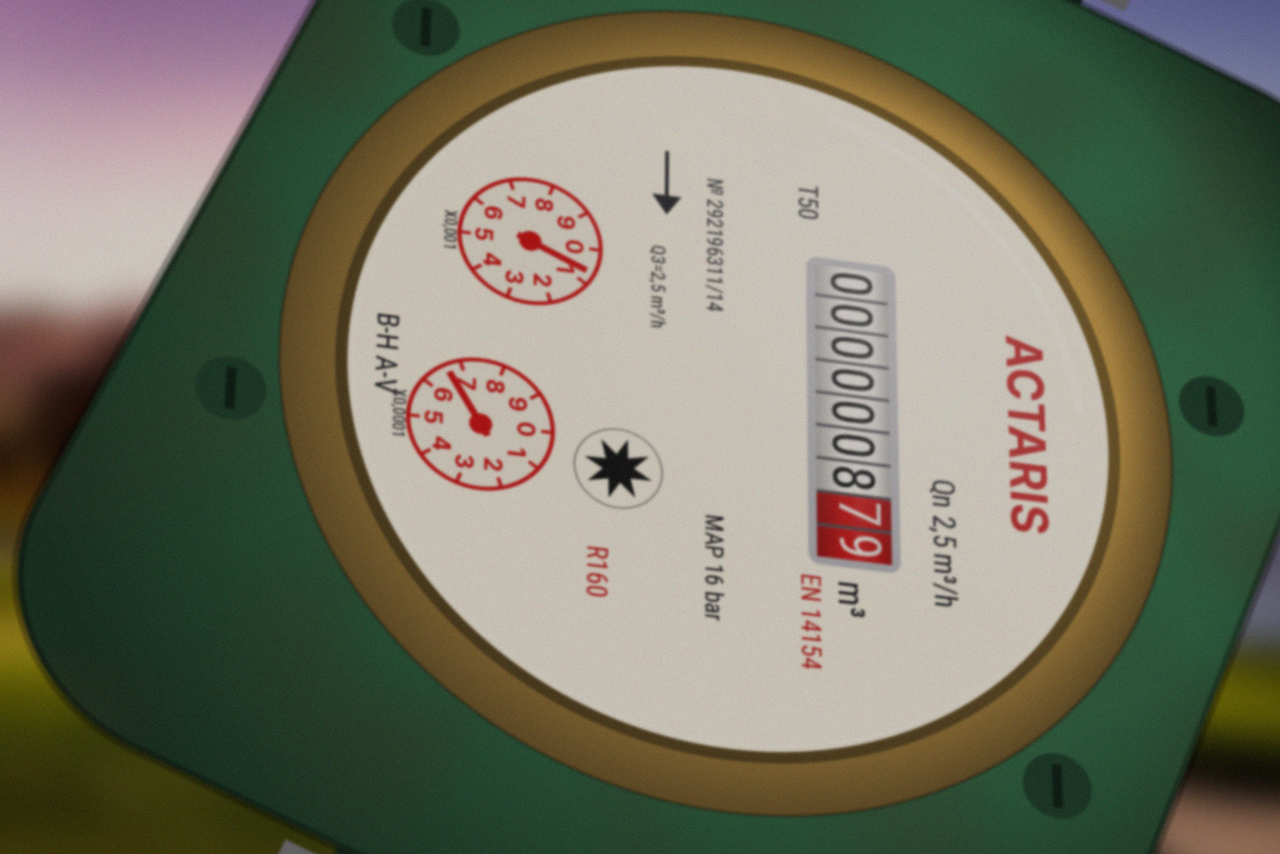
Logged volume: 8.7906,m³
